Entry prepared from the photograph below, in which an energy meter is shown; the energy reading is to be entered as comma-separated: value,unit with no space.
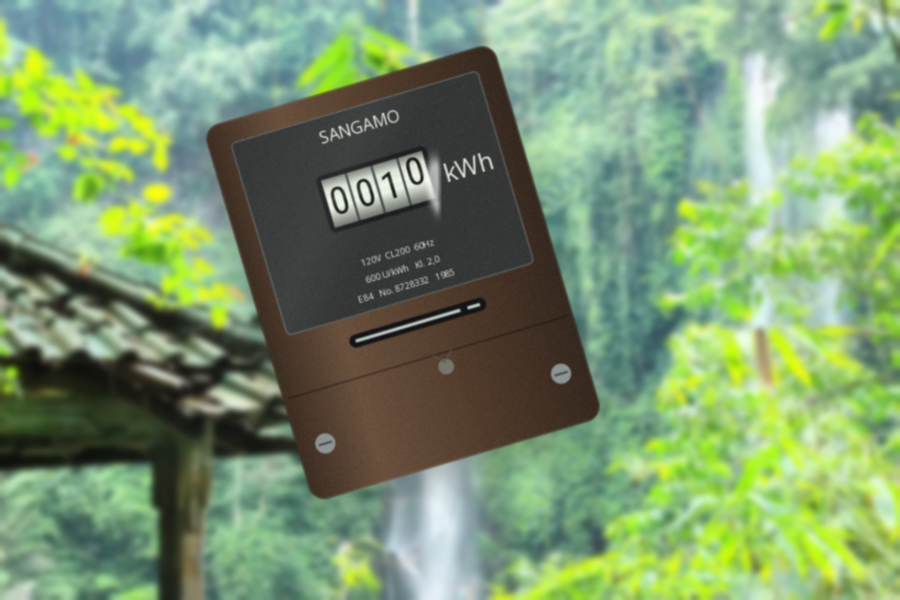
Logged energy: 10,kWh
